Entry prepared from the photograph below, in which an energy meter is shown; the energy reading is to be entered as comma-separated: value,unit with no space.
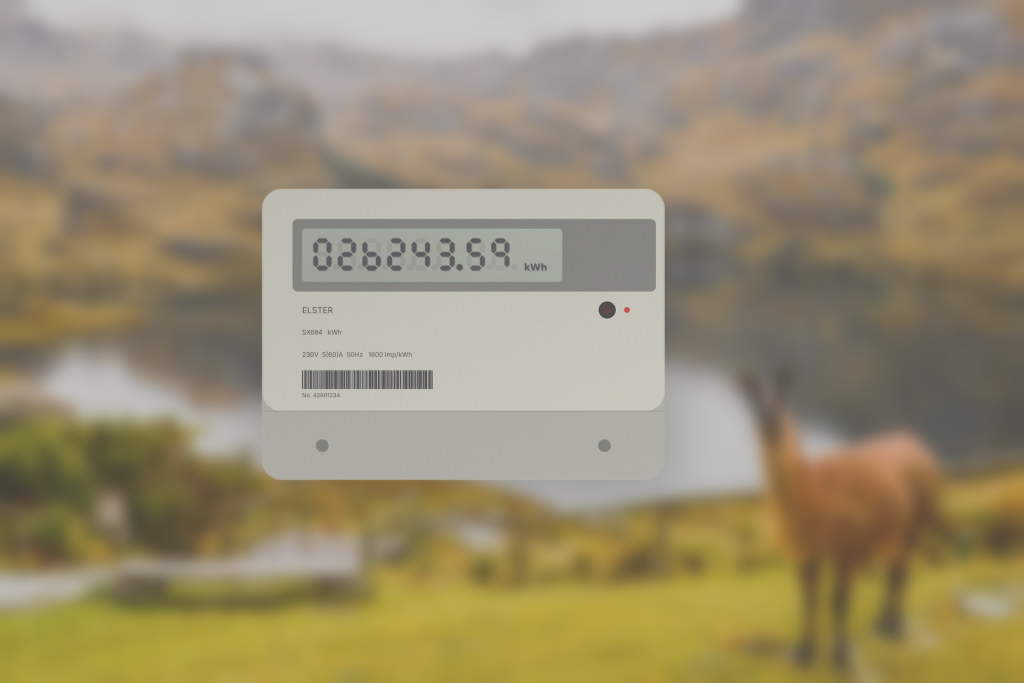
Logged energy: 26243.59,kWh
